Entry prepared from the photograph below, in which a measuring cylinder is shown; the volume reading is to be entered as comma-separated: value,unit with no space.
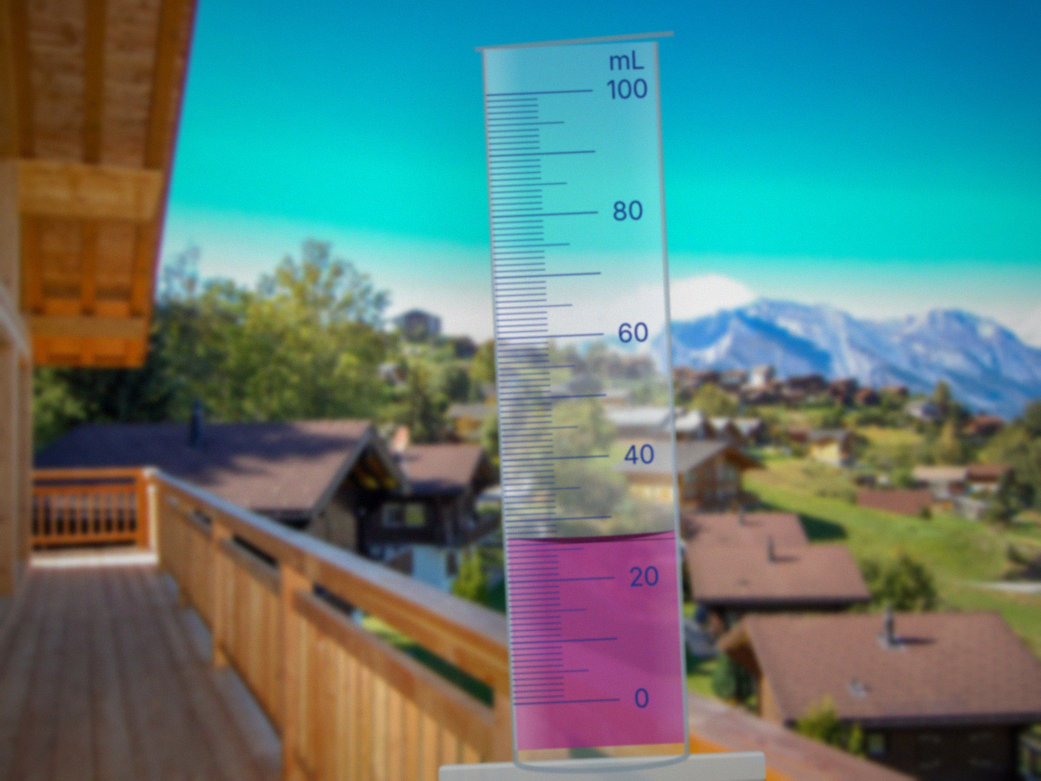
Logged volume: 26,mL
